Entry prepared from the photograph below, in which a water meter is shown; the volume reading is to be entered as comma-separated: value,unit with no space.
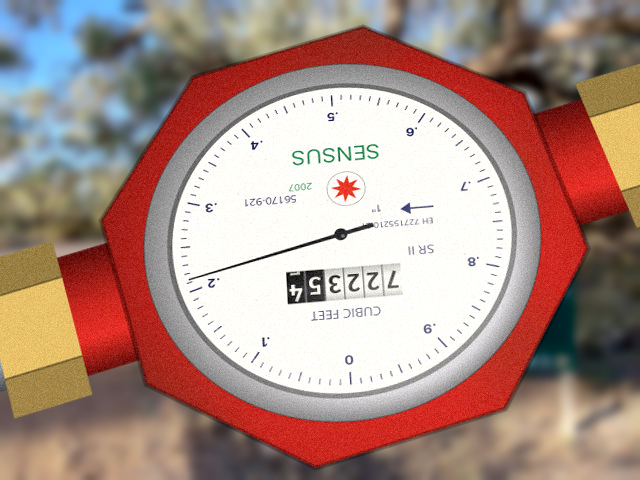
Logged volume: 722354.21,ft³
